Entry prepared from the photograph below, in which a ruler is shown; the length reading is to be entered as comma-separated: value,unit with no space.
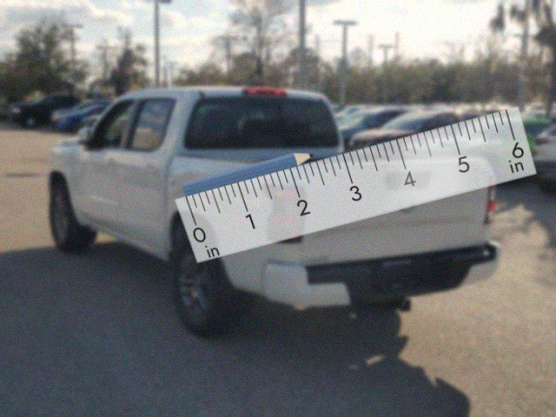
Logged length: 2.5,in
